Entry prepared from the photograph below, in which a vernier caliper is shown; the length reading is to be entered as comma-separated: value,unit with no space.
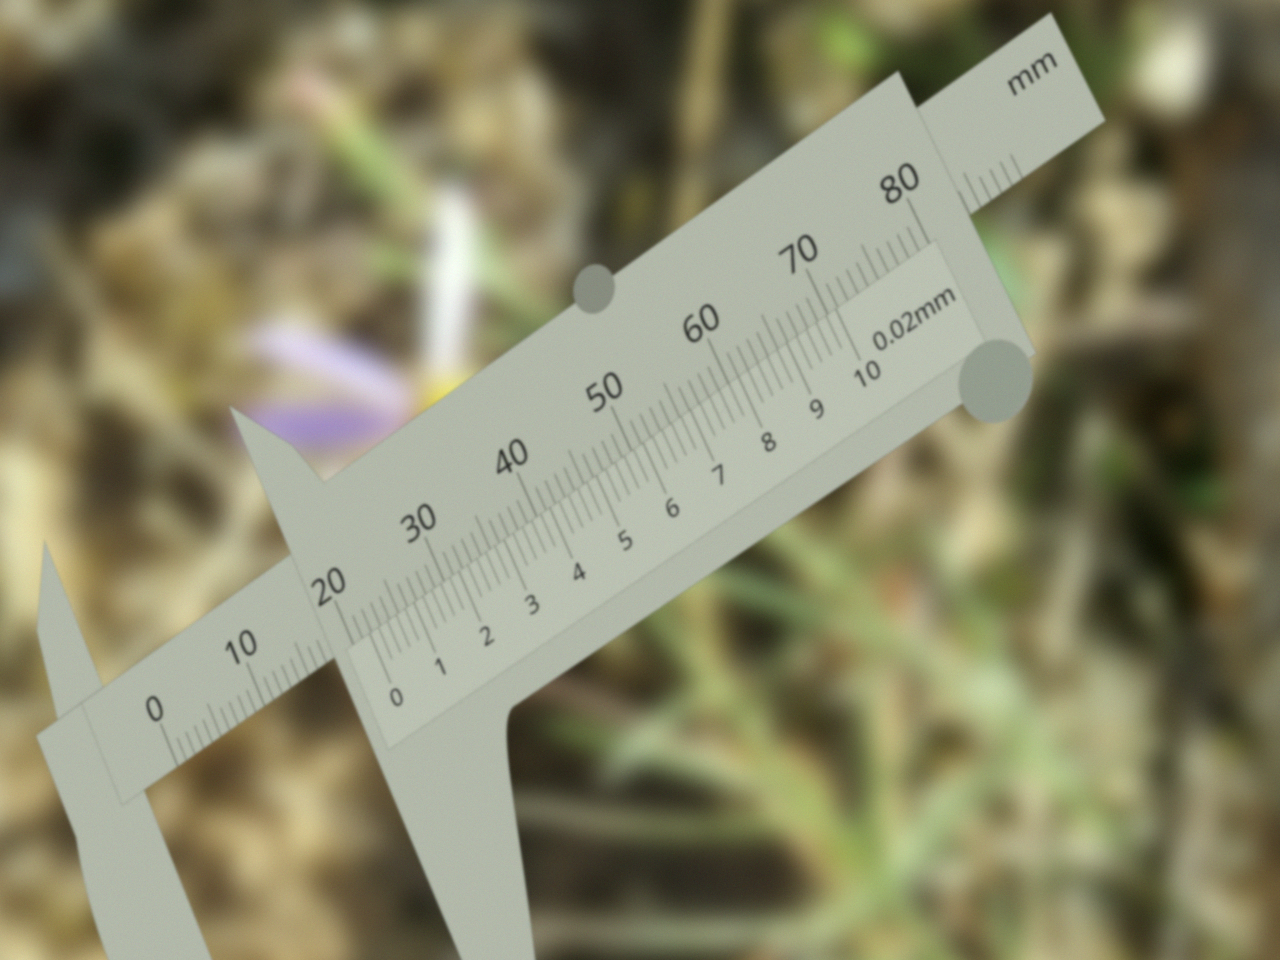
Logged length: 21.8,mm
